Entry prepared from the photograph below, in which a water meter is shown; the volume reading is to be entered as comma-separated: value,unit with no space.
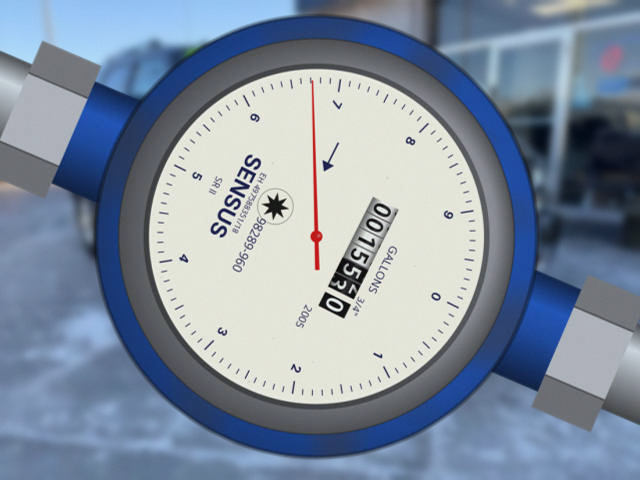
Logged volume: 15526.7,gal
